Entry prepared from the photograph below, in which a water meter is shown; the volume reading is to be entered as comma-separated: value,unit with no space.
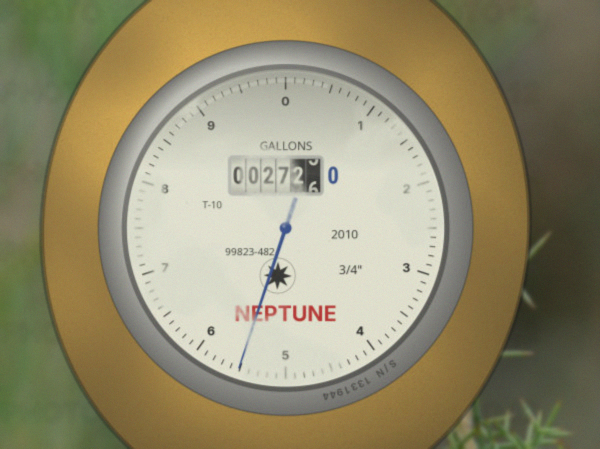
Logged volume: 27255.5,gal
